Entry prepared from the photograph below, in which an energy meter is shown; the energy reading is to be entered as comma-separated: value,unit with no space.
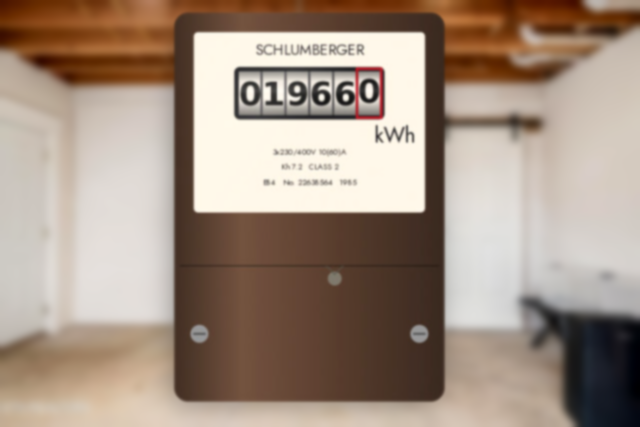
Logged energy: 1966.0,kWh
